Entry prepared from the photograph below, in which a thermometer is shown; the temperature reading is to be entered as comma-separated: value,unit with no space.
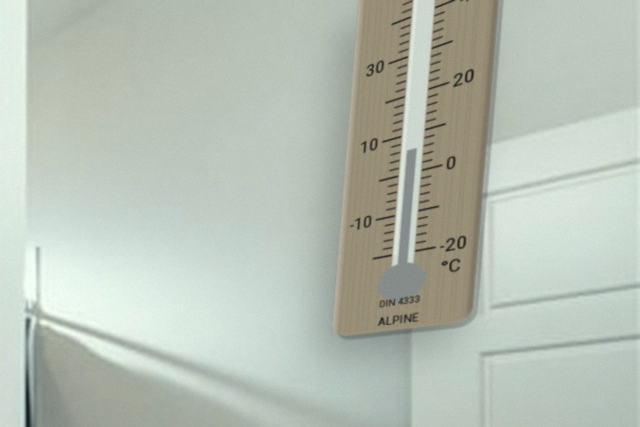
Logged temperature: 6,°C
